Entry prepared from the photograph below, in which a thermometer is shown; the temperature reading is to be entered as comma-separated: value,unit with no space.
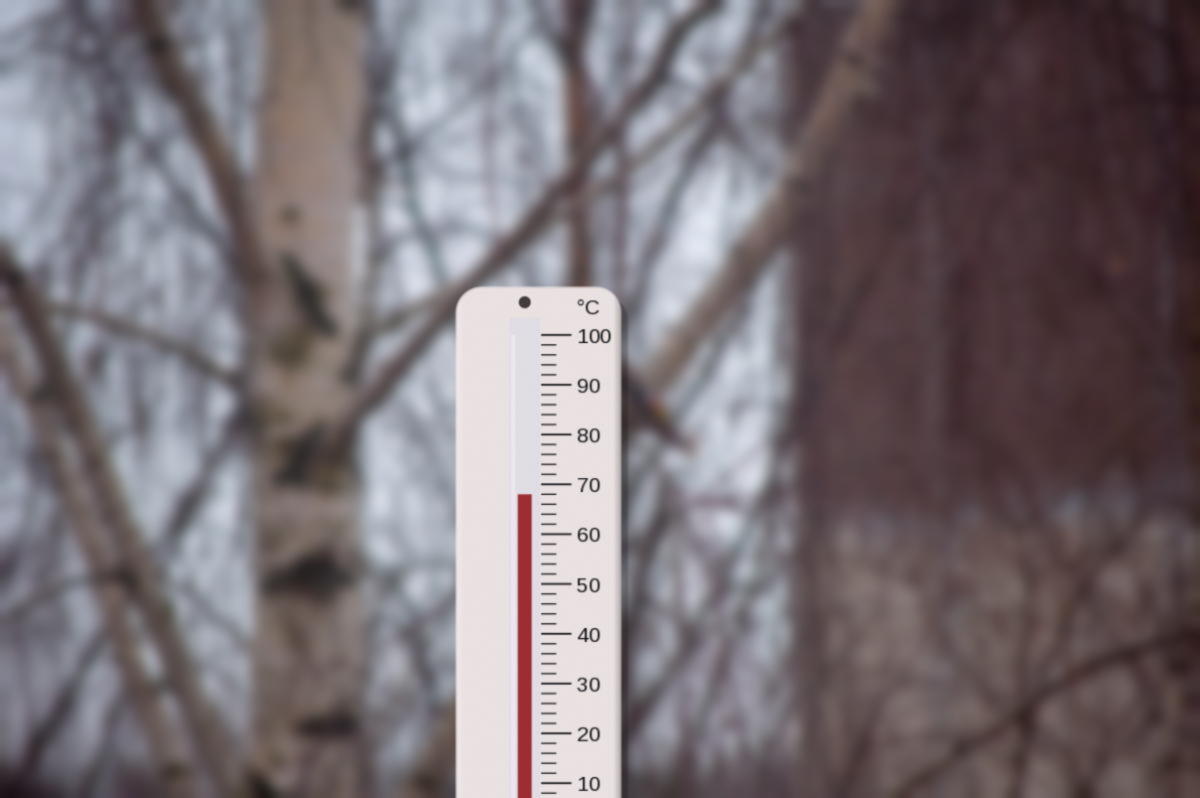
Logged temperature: 68,°C
